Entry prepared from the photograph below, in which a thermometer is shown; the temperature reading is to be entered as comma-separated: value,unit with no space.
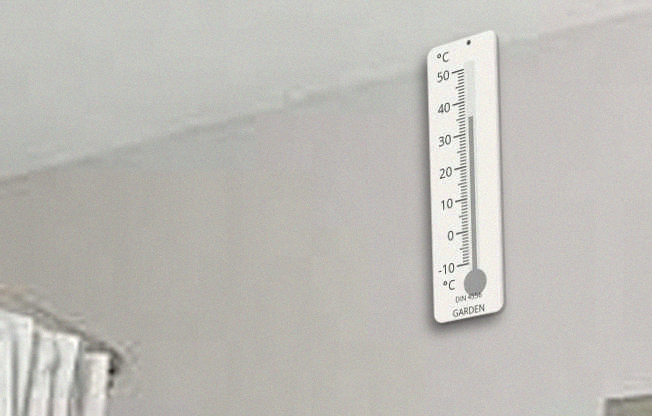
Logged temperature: 35,°C
